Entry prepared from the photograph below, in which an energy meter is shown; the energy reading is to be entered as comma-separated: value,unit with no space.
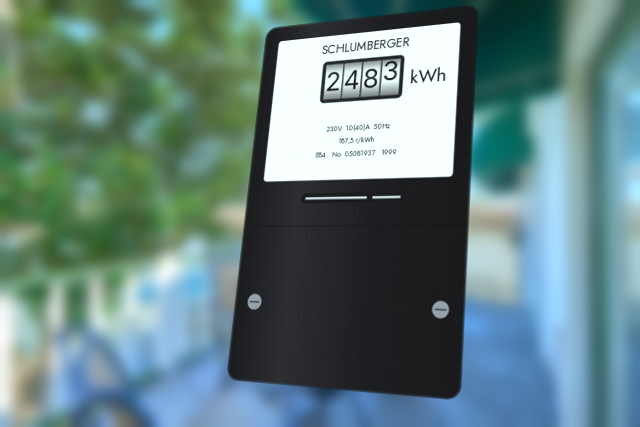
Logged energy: 2483,kWh
